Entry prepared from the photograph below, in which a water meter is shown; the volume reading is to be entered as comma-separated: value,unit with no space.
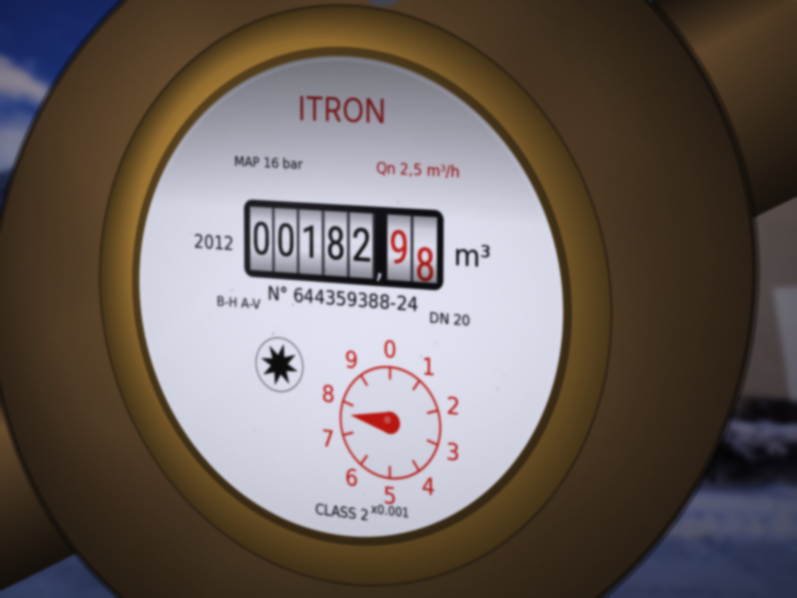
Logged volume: 182.977,m³
